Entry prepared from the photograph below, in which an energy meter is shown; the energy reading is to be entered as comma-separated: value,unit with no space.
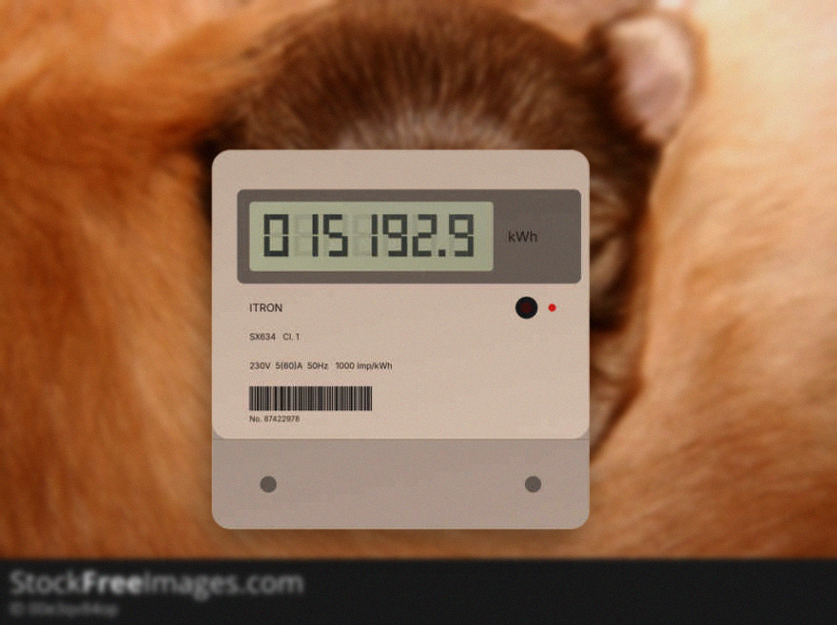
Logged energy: 15192.9,kWh
